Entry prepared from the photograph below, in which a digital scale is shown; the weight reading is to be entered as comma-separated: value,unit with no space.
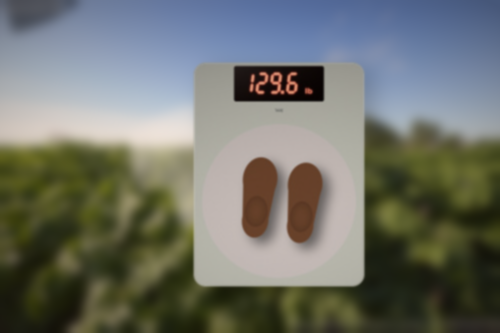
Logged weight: 129.6,lb
